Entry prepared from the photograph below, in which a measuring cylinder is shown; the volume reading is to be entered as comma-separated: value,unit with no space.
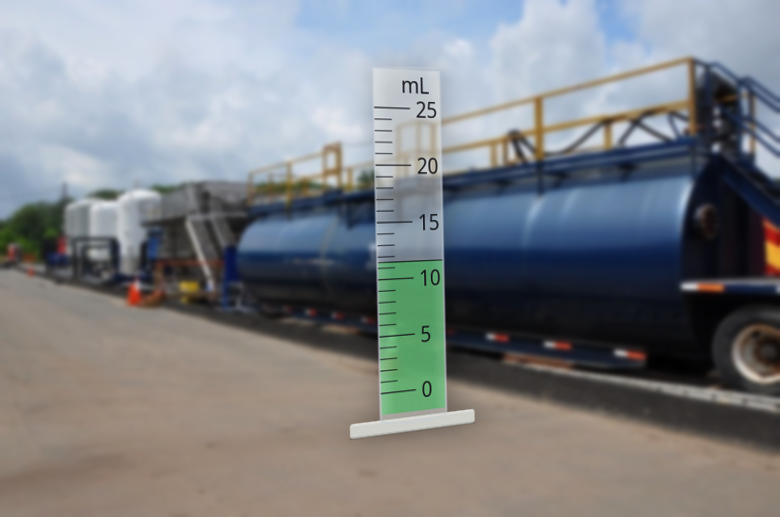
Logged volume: 11.5,mL
